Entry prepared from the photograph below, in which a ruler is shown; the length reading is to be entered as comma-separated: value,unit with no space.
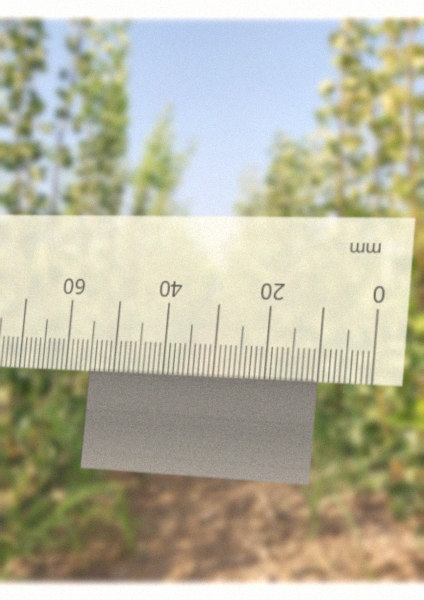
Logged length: 45,mm
